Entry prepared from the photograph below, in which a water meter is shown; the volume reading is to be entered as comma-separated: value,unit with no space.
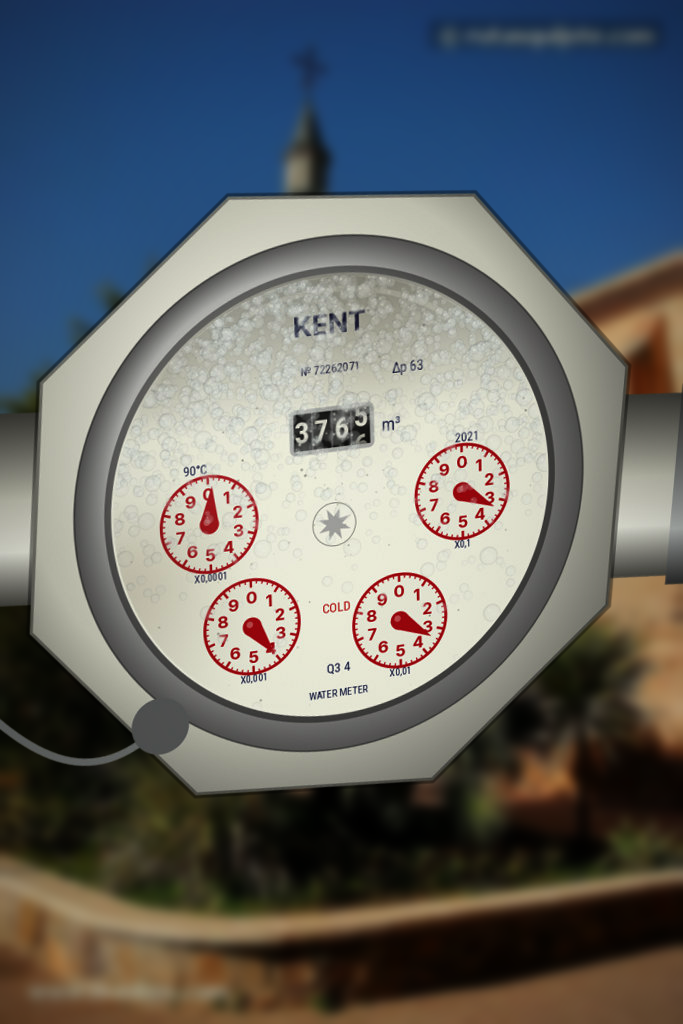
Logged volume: 3765.3340,m³
